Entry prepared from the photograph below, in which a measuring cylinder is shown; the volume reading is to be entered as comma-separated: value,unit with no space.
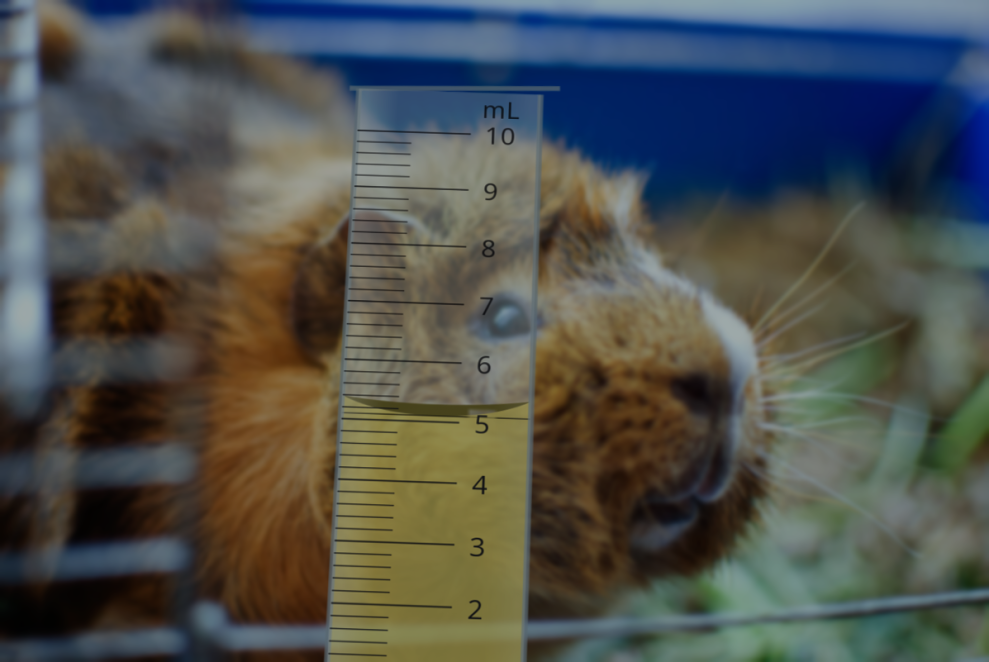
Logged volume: 5.1,mL
